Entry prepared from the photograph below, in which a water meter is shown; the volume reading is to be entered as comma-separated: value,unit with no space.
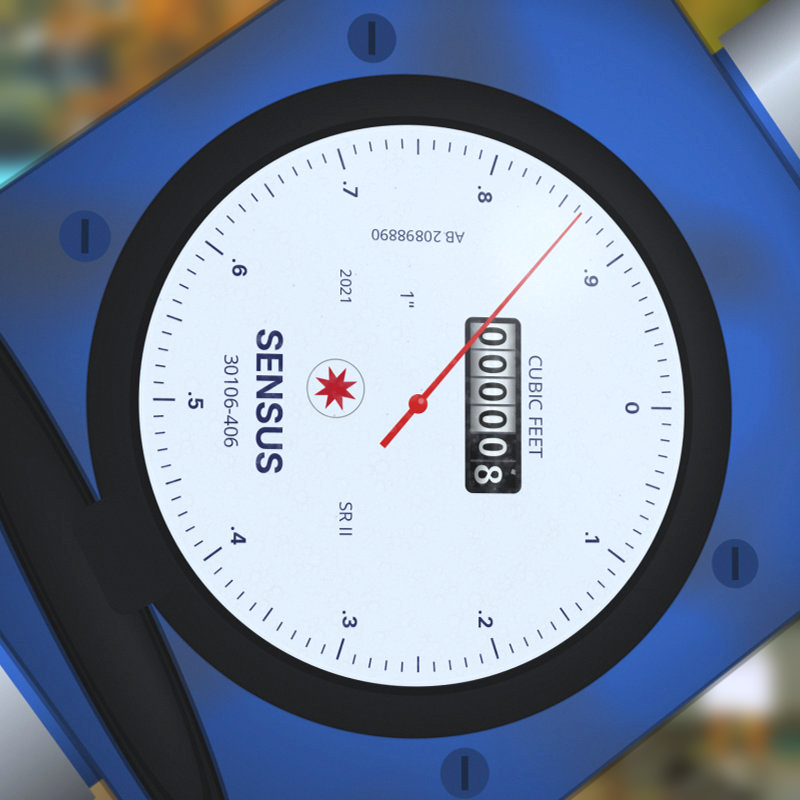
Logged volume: 7.86,ft³
